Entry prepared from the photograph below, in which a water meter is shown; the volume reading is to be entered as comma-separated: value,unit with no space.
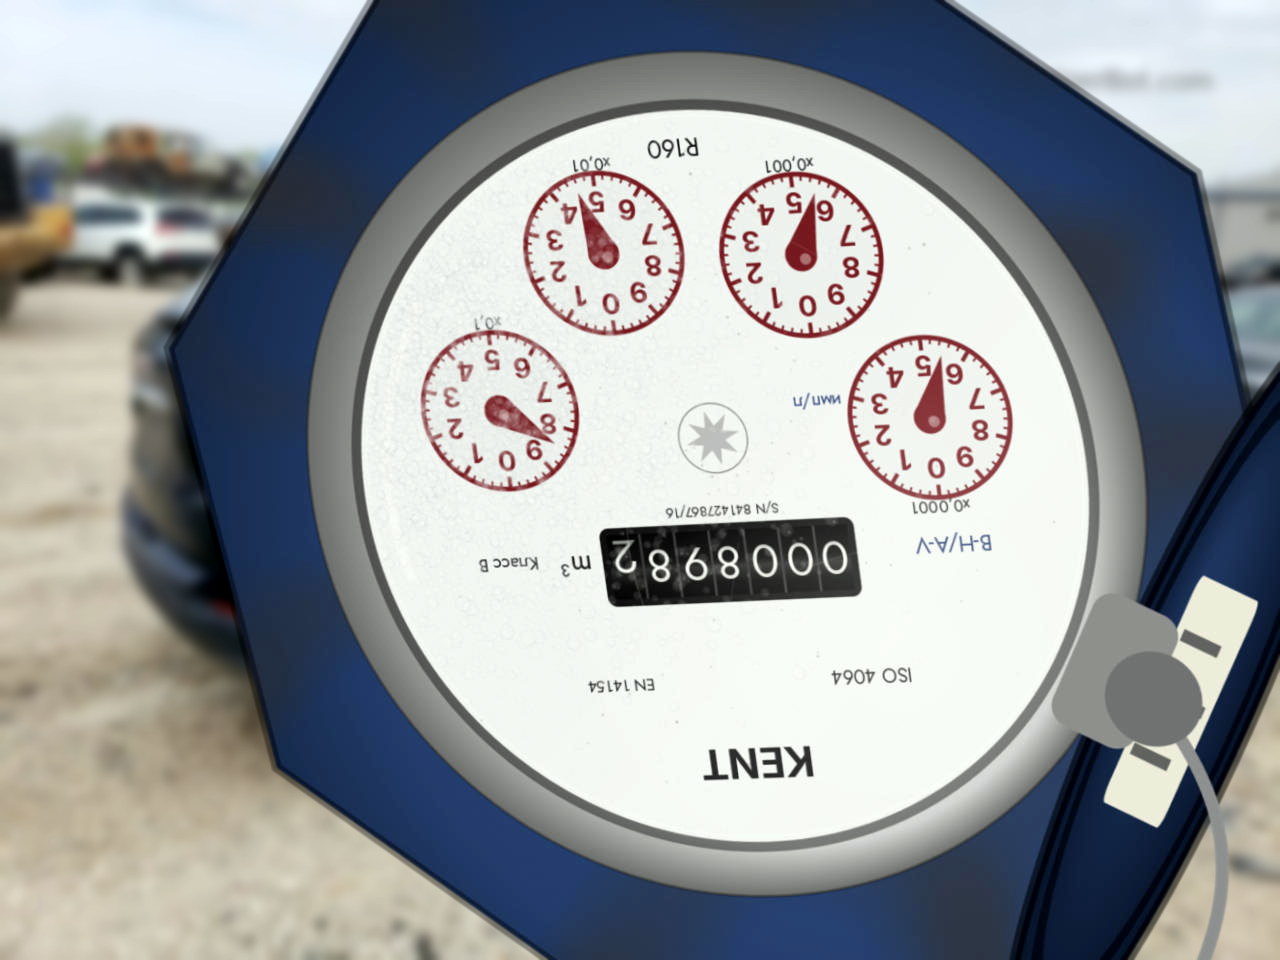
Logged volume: 8981.8455,m³
